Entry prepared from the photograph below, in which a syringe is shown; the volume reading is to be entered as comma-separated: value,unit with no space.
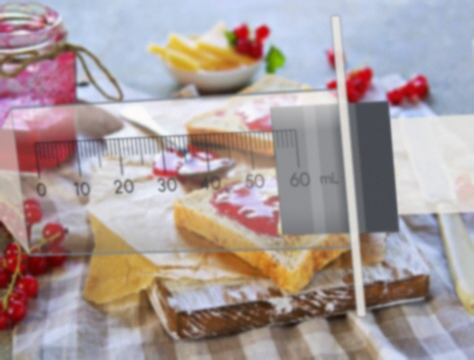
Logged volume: 55,mL
